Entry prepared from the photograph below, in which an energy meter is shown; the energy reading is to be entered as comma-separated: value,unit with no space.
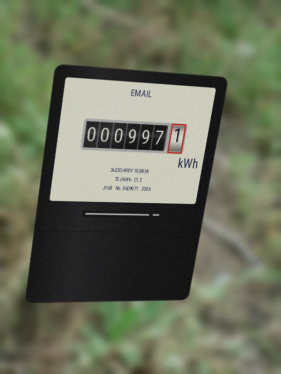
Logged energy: 997.1,kWh
